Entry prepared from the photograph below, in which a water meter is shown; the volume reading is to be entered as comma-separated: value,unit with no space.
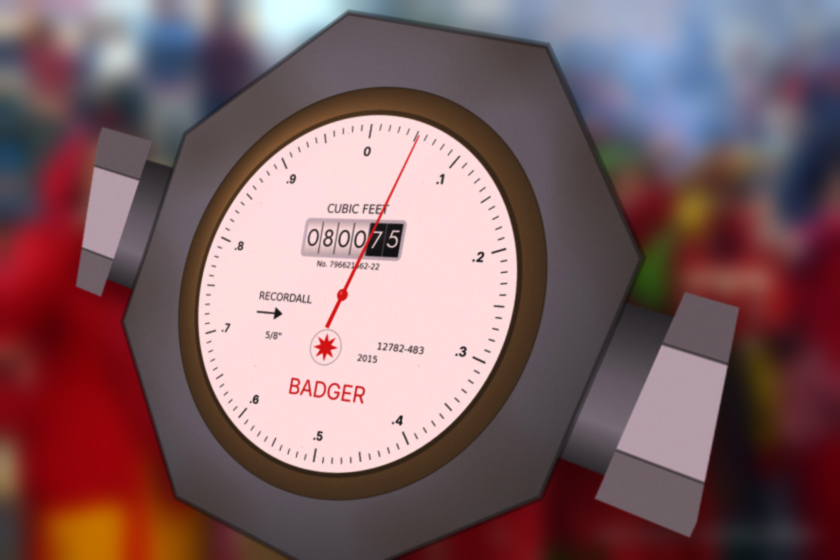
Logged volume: 80075.05,ft³
